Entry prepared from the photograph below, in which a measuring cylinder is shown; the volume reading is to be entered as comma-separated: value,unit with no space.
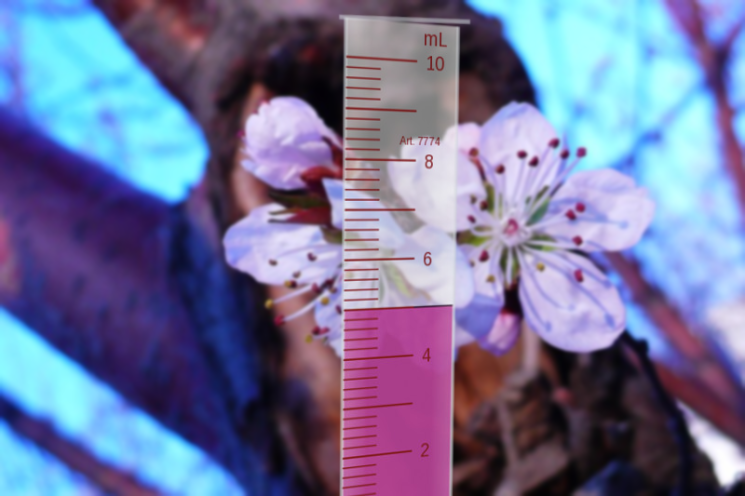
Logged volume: 5,mL
